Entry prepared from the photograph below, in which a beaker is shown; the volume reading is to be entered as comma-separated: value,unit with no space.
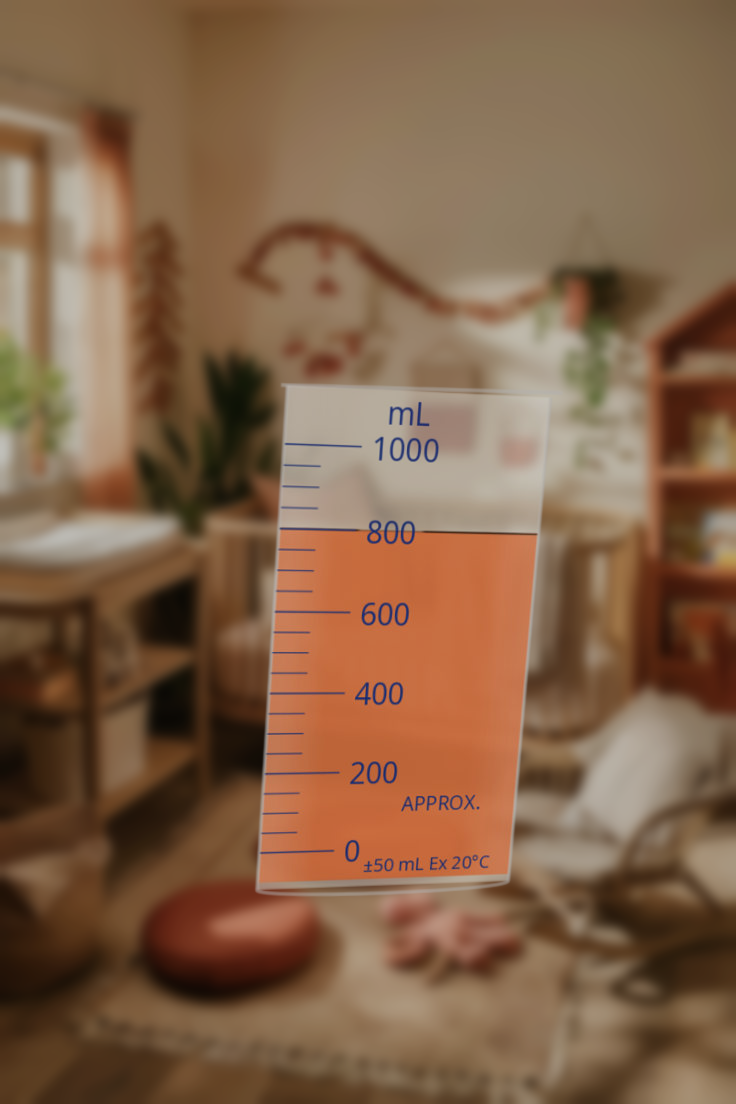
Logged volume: 800,mL
